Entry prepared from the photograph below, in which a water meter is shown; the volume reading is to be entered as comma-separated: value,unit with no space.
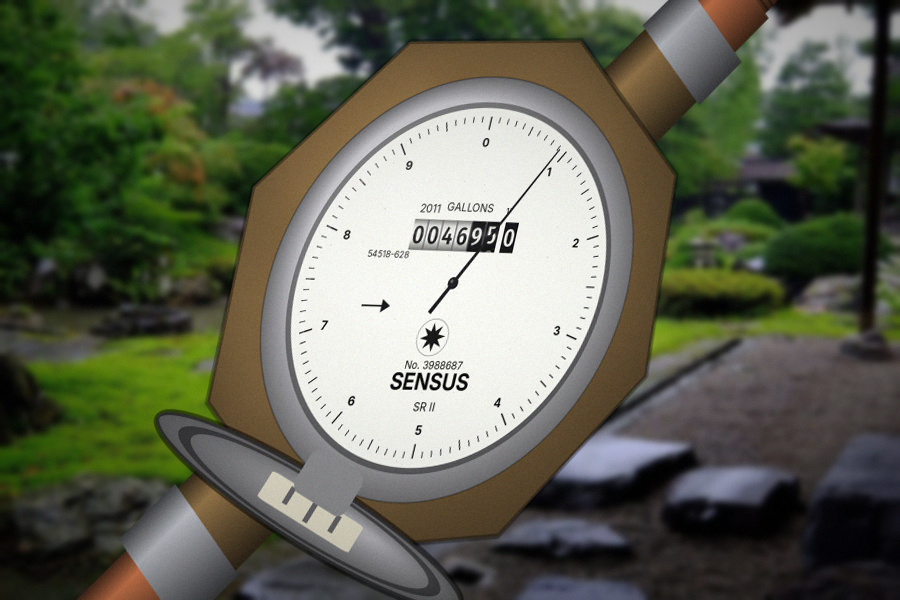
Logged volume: 46950.9,gal
